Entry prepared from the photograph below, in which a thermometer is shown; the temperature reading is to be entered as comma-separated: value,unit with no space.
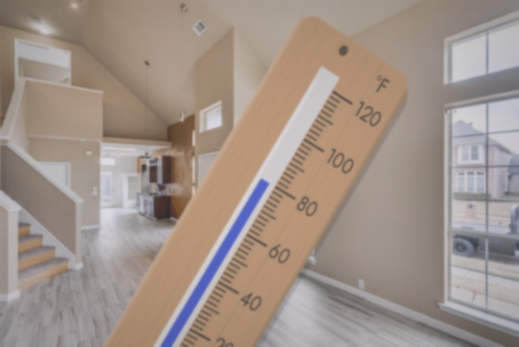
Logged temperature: 80,°F
